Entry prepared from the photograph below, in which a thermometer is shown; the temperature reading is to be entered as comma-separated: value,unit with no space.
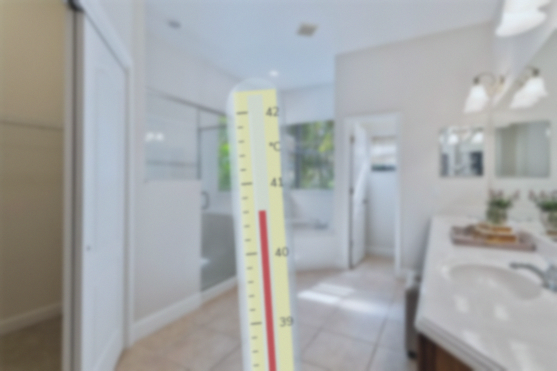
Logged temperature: 40.6,°C
